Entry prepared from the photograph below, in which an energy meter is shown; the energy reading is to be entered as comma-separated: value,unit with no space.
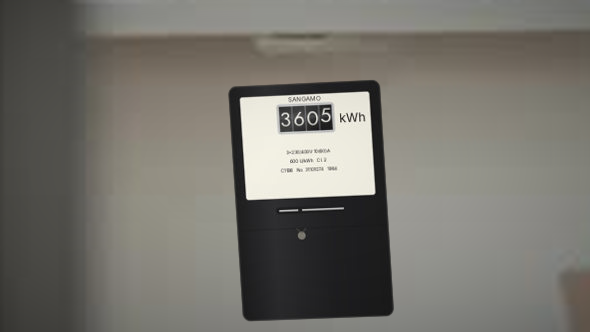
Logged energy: 3605,kWh
